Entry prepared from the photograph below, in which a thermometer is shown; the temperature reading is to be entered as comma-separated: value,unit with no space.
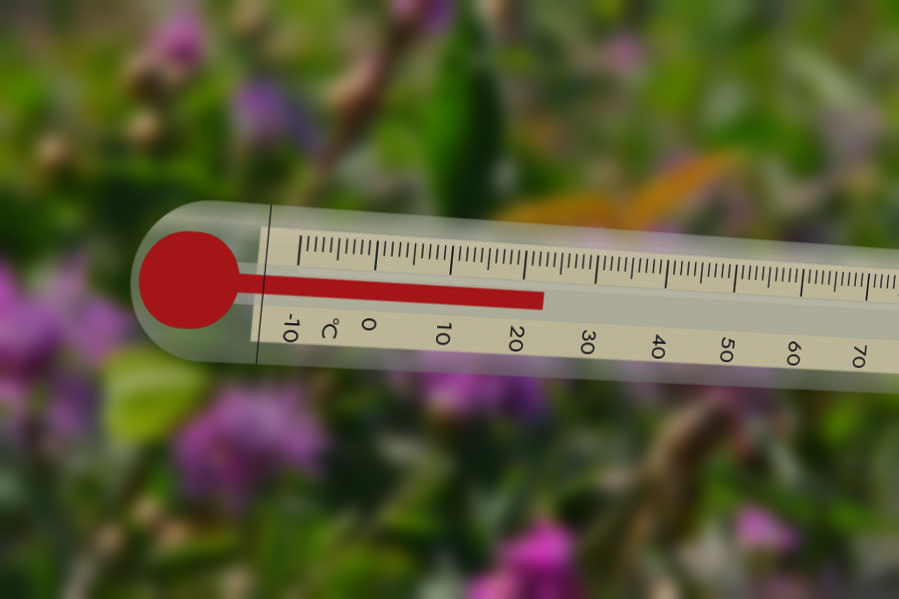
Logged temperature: 23,°C
